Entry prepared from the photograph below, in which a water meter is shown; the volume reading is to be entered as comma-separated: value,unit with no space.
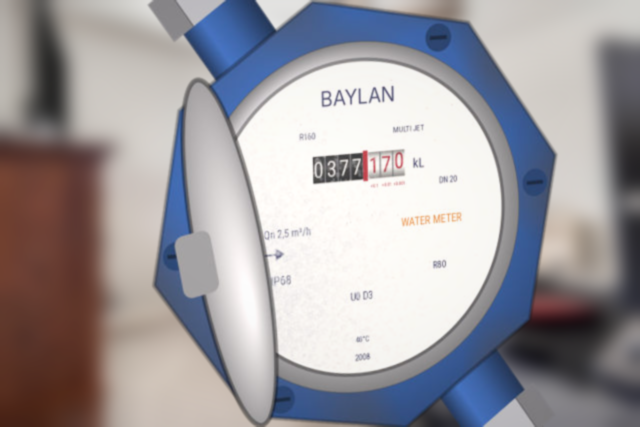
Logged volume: 377.170,kL
